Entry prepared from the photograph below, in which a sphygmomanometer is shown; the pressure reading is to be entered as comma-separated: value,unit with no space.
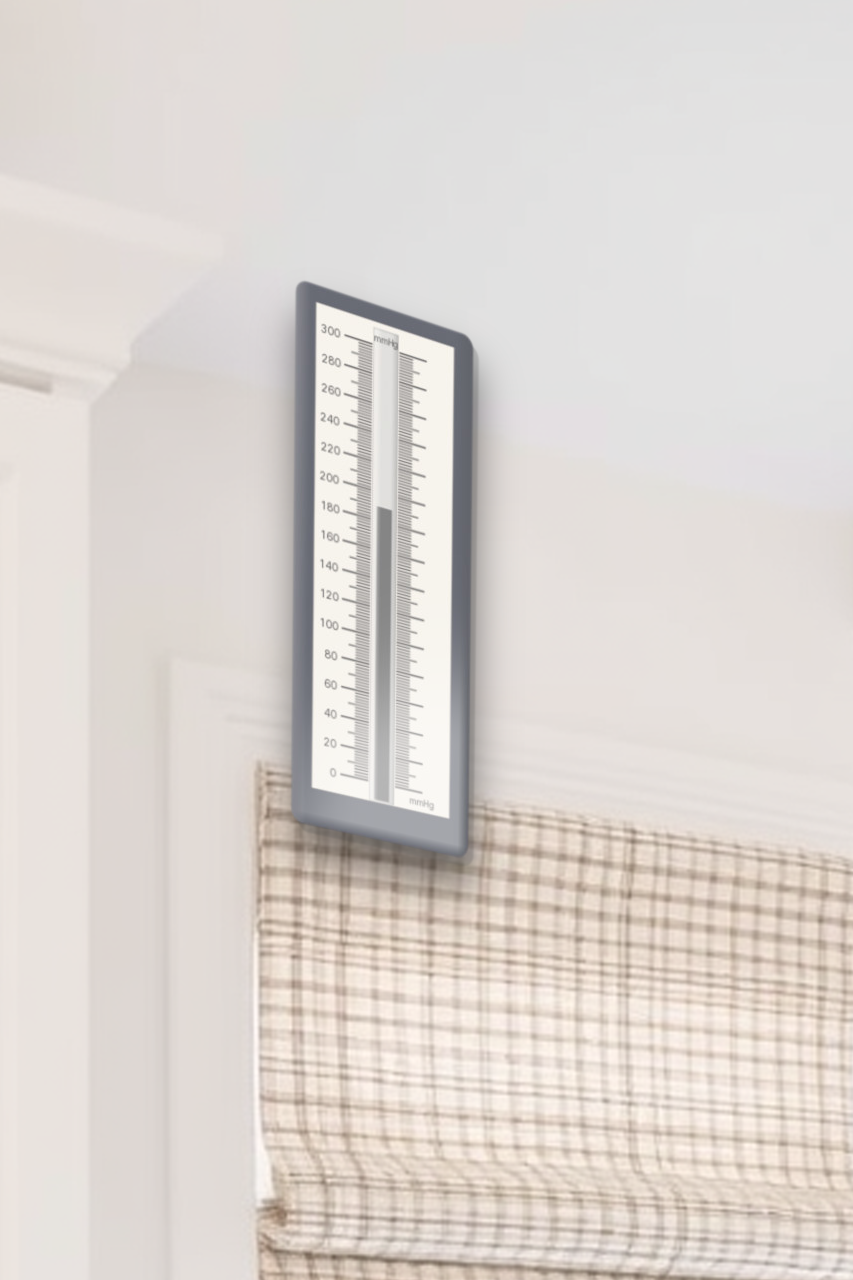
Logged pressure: 190,mmHg
